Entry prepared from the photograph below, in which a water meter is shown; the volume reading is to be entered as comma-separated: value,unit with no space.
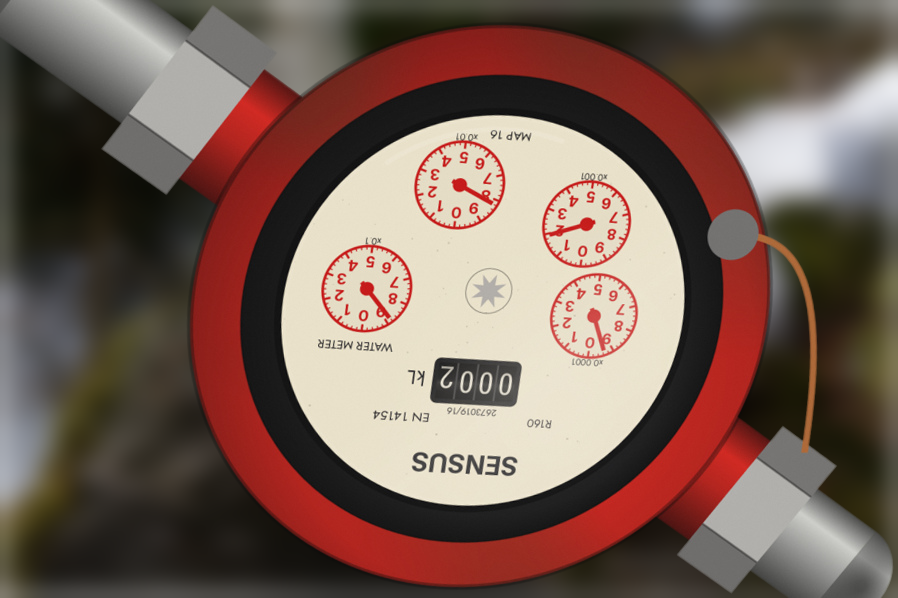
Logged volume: 1.8819,kL
